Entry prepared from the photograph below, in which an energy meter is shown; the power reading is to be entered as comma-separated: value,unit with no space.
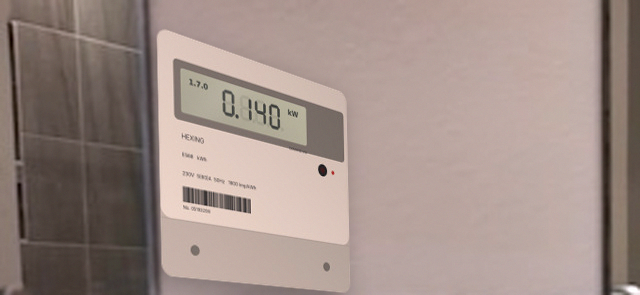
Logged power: 0.140,kW
